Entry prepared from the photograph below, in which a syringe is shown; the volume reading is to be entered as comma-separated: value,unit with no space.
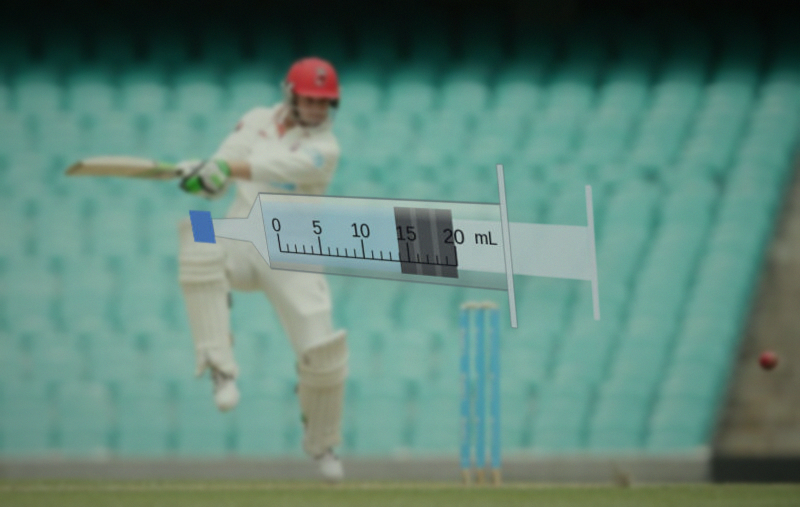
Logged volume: 14,mL
